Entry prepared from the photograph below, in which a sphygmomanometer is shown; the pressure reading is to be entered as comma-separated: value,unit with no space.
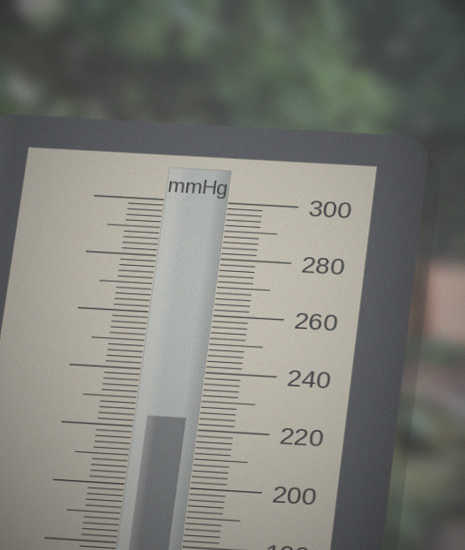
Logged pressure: 224,mmHg
